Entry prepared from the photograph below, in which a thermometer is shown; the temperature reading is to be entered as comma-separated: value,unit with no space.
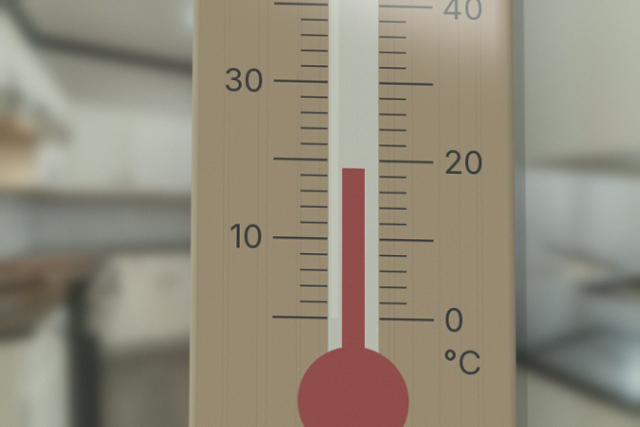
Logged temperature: 19,°C
